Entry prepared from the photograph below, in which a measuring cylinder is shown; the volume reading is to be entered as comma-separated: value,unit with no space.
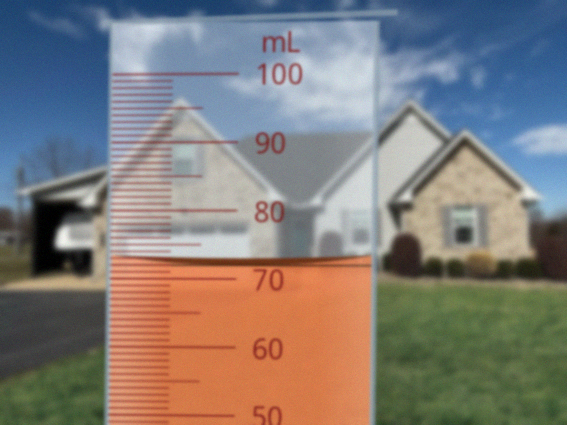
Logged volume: 72,mL
